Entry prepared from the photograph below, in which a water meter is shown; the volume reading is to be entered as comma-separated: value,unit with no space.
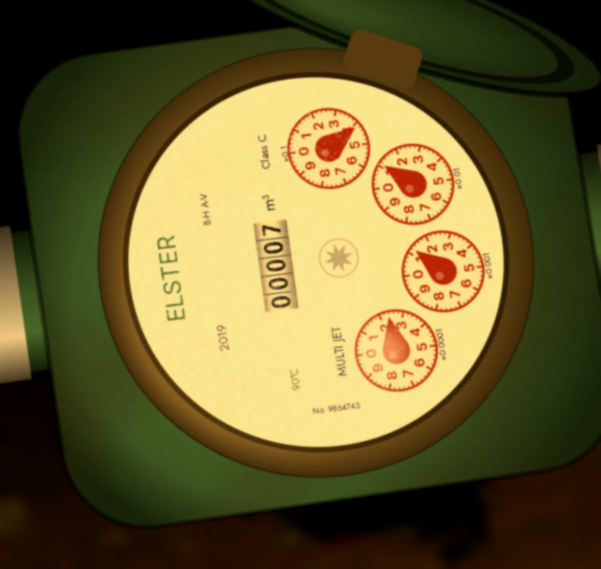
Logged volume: 7.4112,m³
